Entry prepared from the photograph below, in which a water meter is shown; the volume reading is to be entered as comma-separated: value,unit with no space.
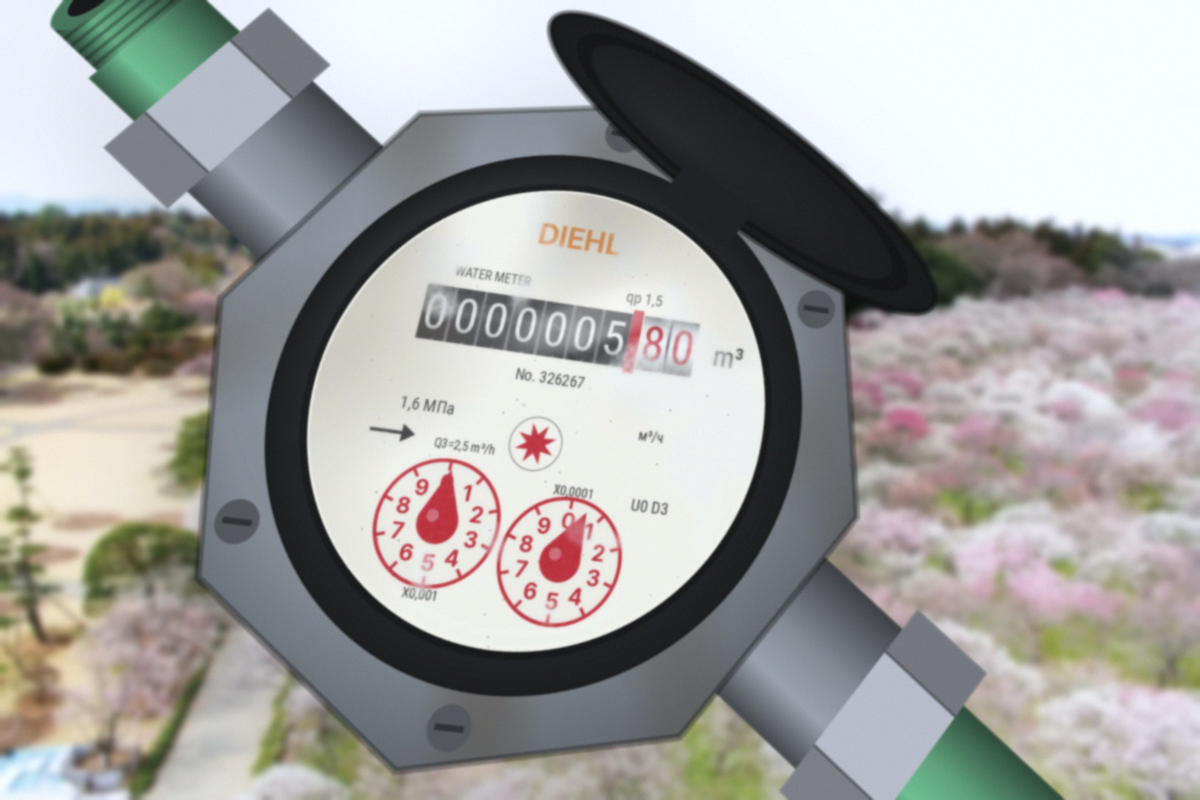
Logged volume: 5.8000,m³
